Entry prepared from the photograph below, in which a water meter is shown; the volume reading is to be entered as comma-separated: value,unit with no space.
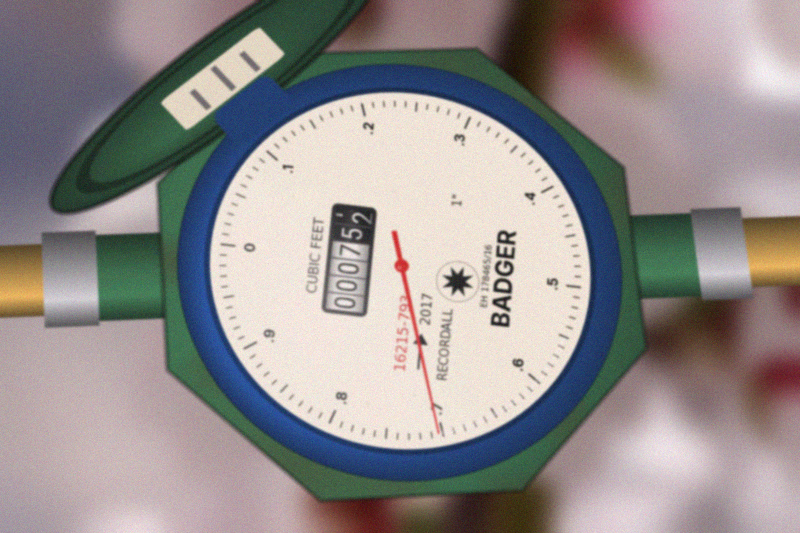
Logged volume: 751.70,ft³
